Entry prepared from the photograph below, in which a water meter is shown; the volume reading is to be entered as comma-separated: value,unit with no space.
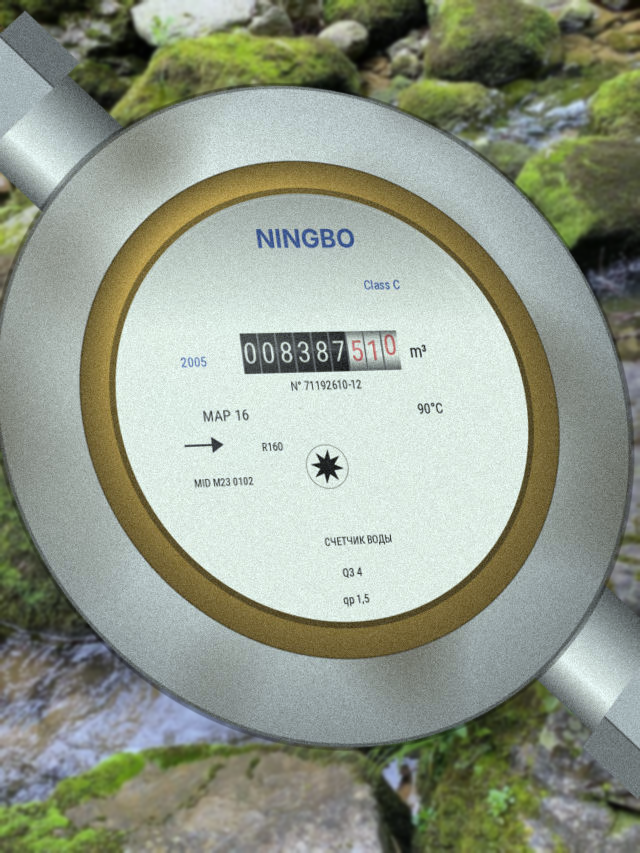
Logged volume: 8387.510,m³
